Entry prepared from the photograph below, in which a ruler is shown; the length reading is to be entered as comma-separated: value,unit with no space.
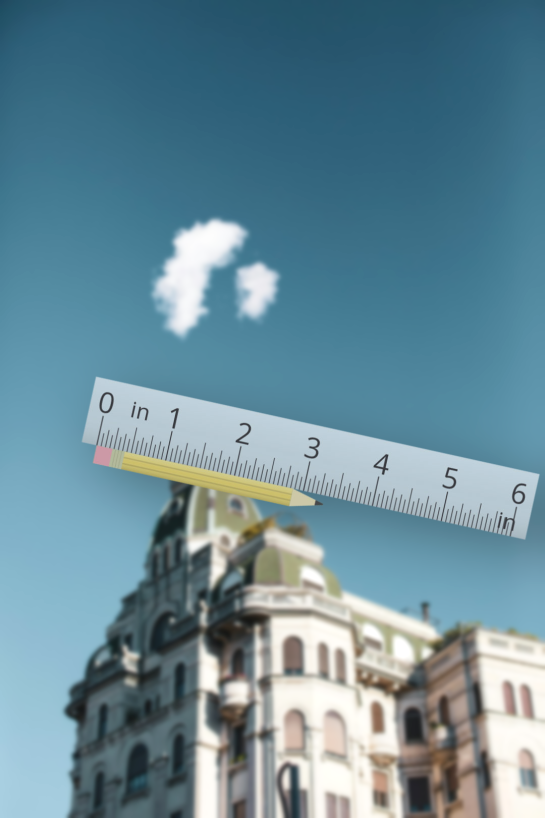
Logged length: 3.3125,in
